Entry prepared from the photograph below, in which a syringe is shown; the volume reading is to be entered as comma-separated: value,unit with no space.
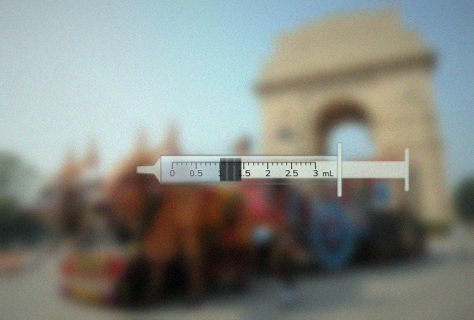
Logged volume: 1,mL
